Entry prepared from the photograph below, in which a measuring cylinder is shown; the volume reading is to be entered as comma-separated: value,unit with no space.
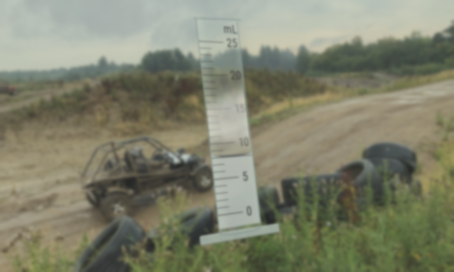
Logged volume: 8,mL
